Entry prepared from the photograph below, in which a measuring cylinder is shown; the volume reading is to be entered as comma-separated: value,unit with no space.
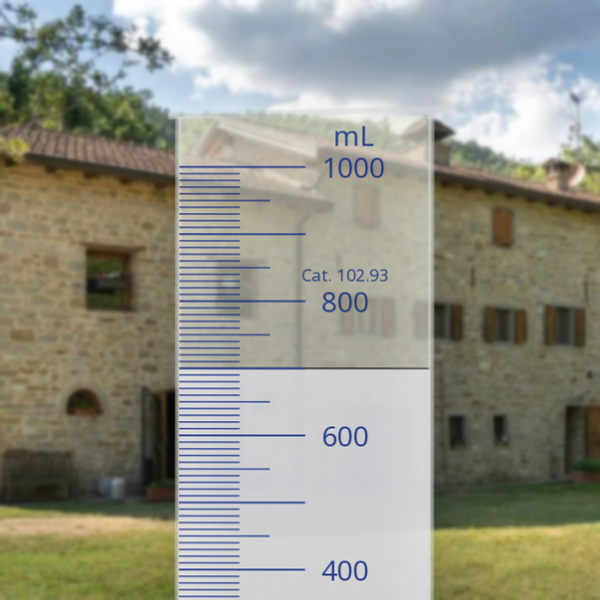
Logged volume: 700,mL
